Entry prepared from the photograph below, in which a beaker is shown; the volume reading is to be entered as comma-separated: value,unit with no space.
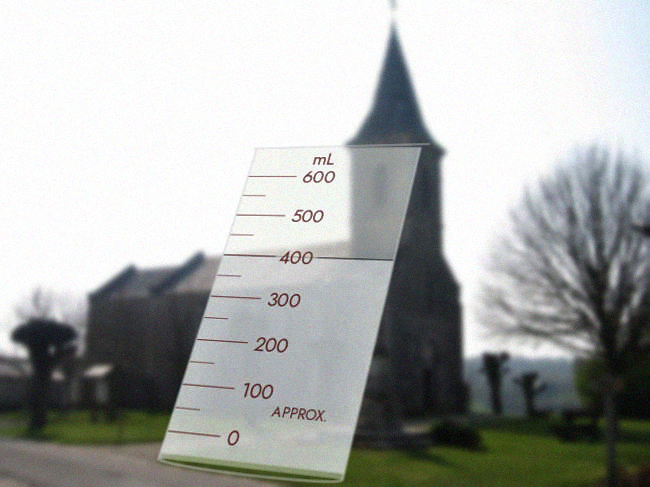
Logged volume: 400,mL
